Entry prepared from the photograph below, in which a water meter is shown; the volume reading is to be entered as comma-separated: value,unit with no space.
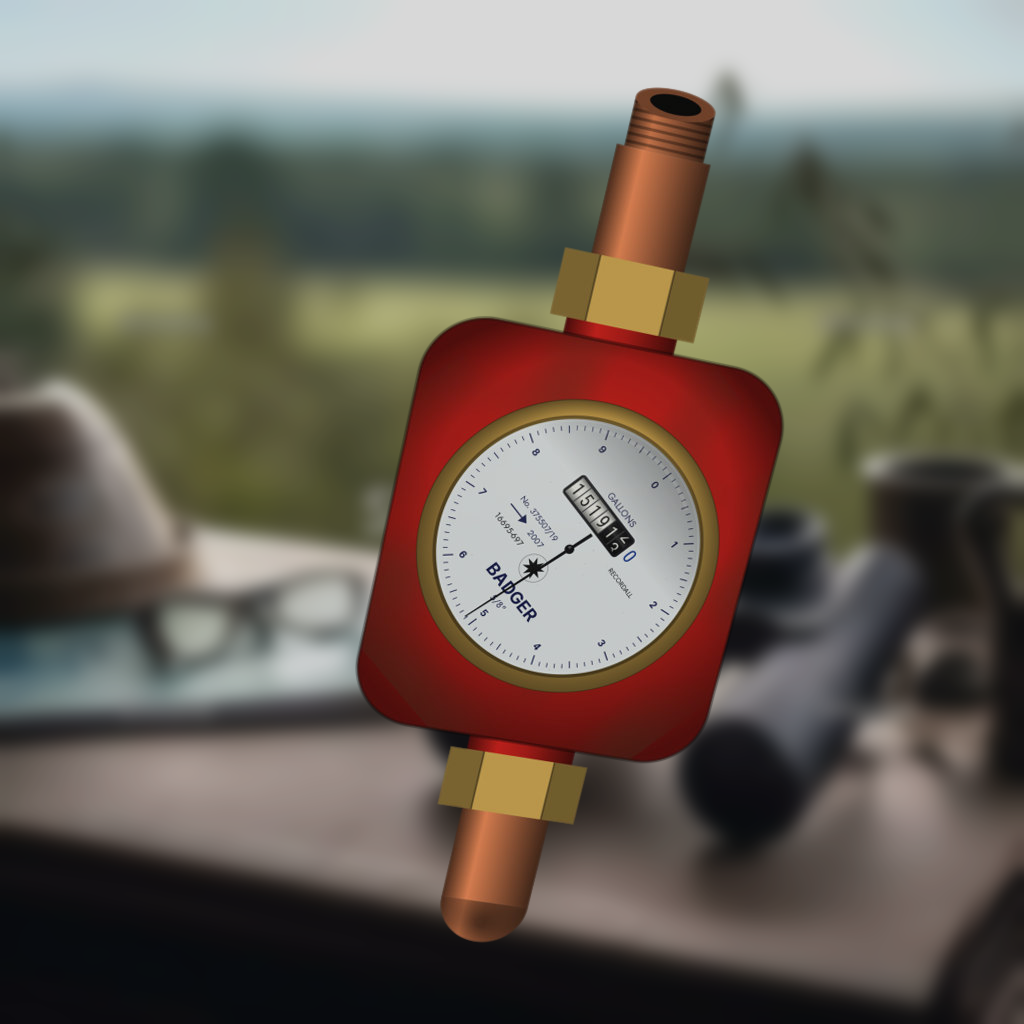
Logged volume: 1519125.1,gal
